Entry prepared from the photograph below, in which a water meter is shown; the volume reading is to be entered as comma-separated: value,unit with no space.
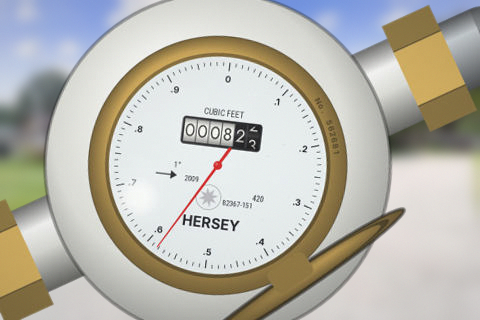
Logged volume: 822.58,ft³
